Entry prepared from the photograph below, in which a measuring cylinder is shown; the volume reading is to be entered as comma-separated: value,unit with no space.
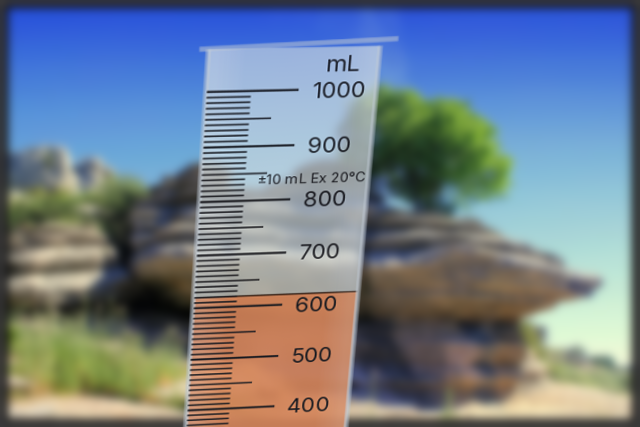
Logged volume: 620,mL
